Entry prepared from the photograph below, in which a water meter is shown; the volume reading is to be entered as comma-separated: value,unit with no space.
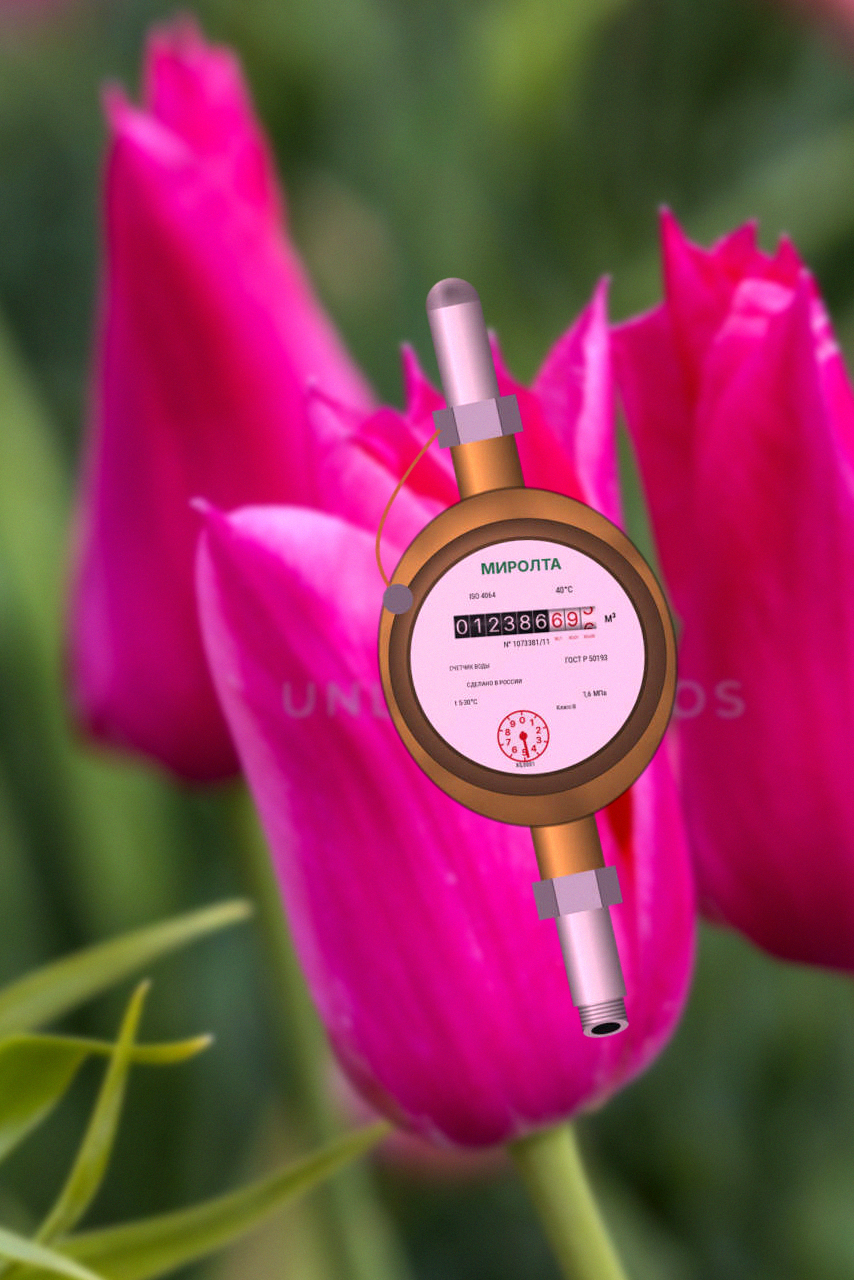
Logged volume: 12386.6954,m³
